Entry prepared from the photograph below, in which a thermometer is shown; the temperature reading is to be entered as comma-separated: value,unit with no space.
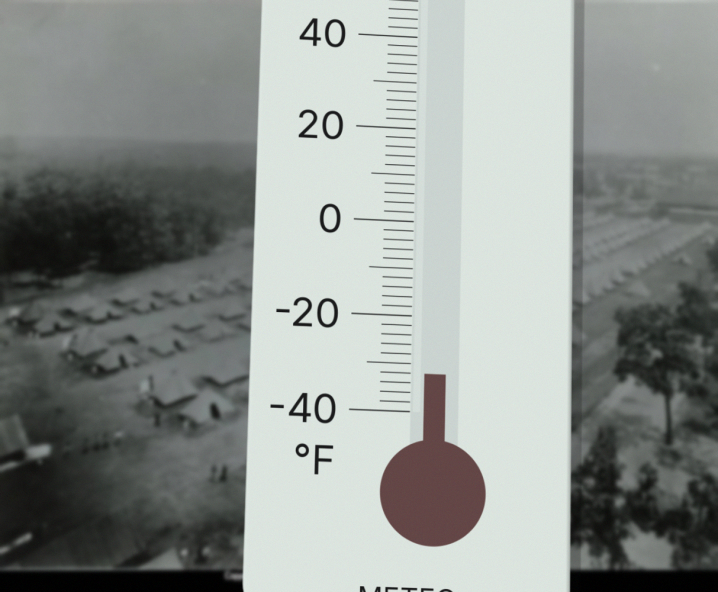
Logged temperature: -32,°F
